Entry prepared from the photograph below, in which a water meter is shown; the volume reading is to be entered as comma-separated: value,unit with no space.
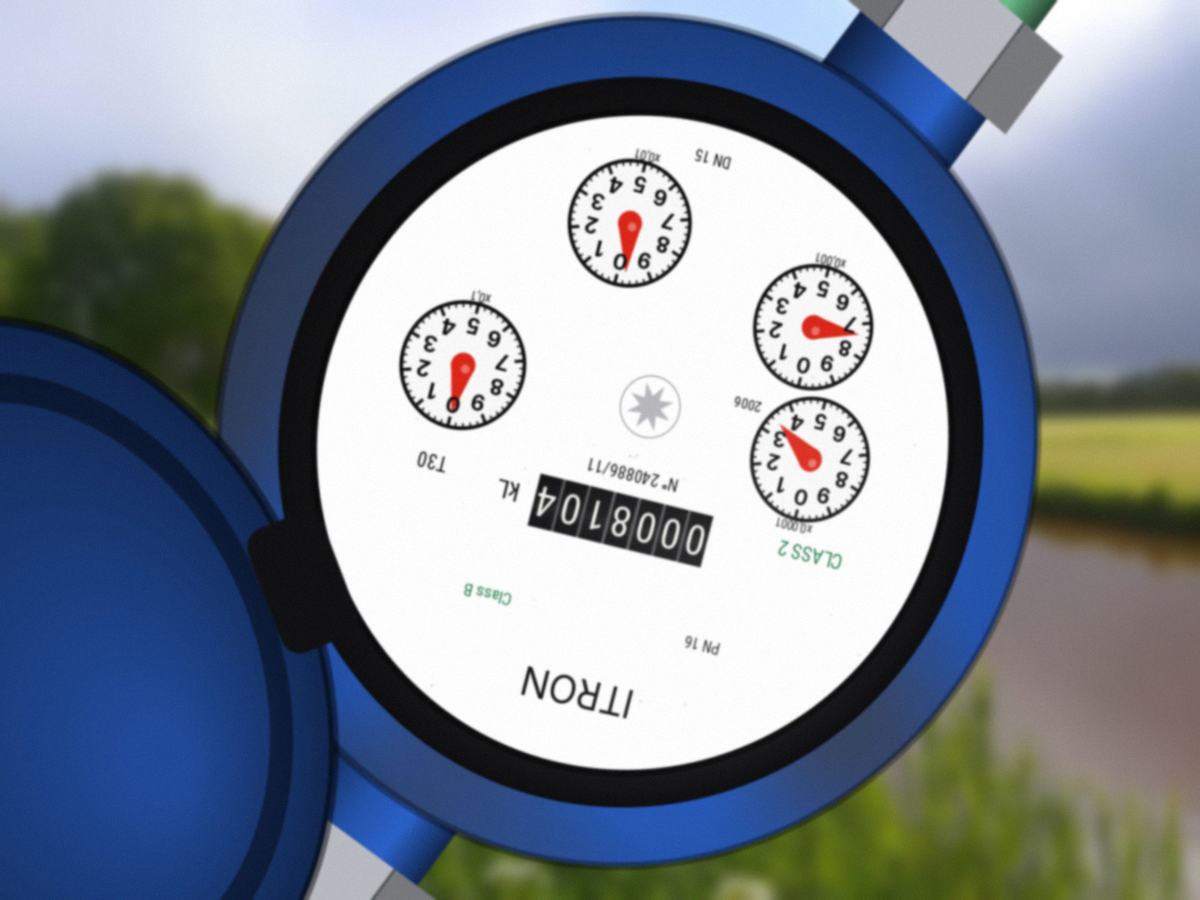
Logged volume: 8103.9973,kL
